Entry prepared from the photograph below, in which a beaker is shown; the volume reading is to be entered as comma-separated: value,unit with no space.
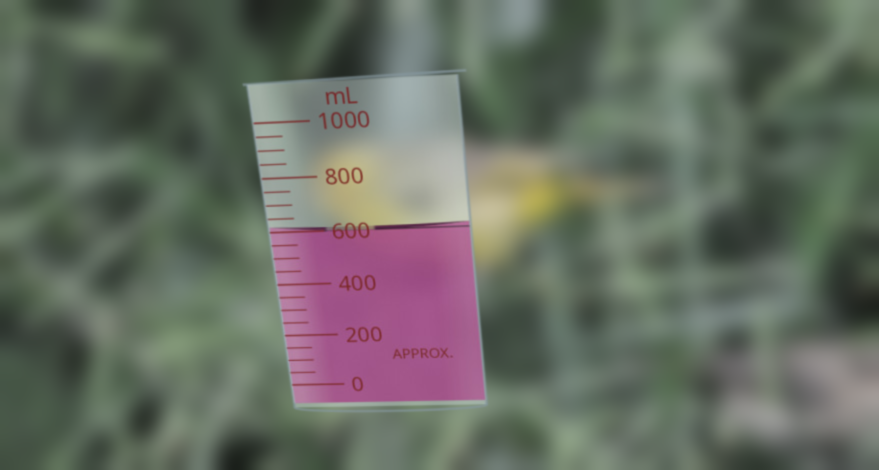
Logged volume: 600,mL
